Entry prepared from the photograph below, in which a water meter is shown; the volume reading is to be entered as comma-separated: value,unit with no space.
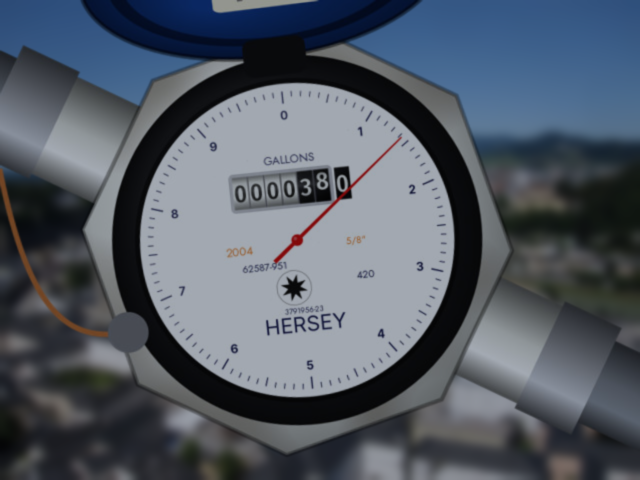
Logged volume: 381.4,gal
